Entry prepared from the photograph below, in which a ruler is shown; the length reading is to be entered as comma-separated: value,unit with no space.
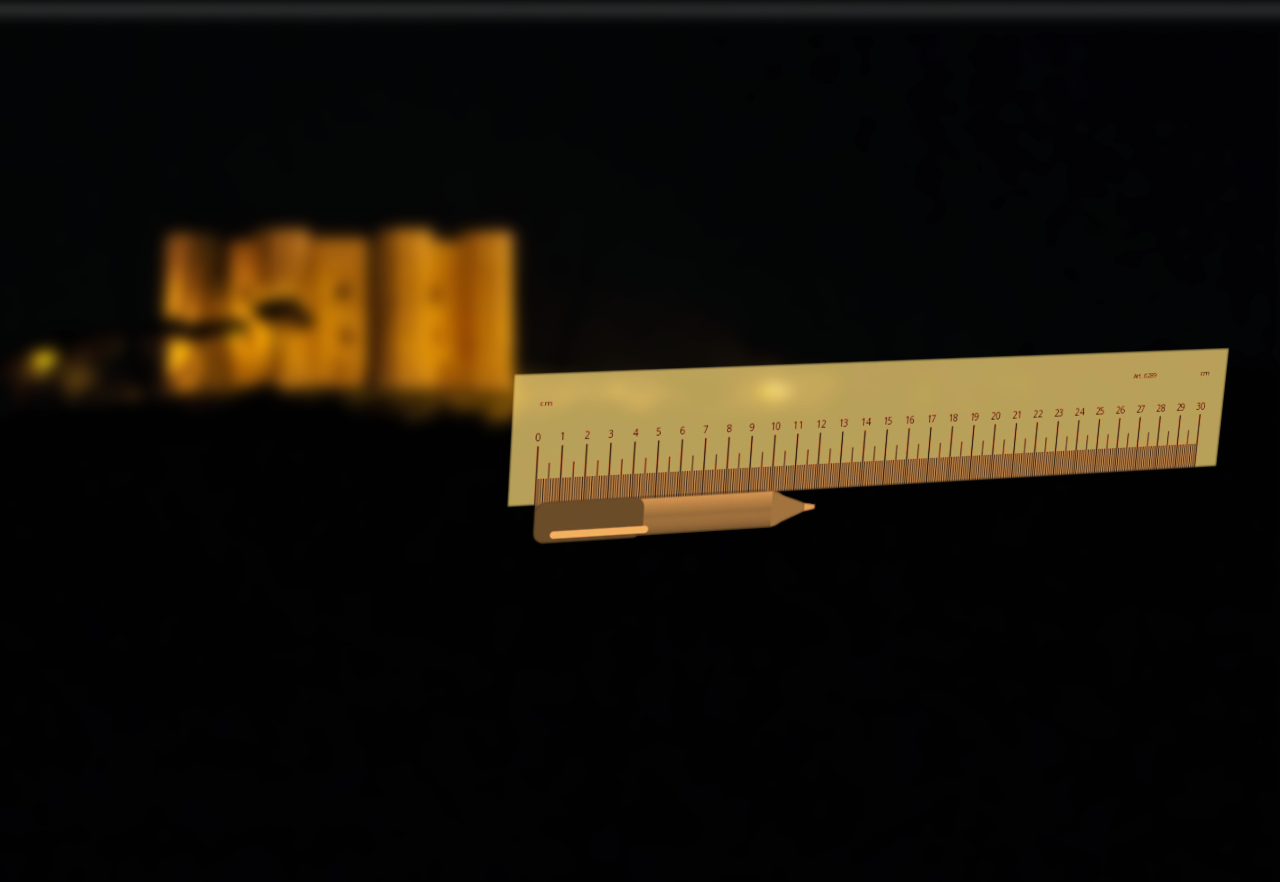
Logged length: 12,cm
